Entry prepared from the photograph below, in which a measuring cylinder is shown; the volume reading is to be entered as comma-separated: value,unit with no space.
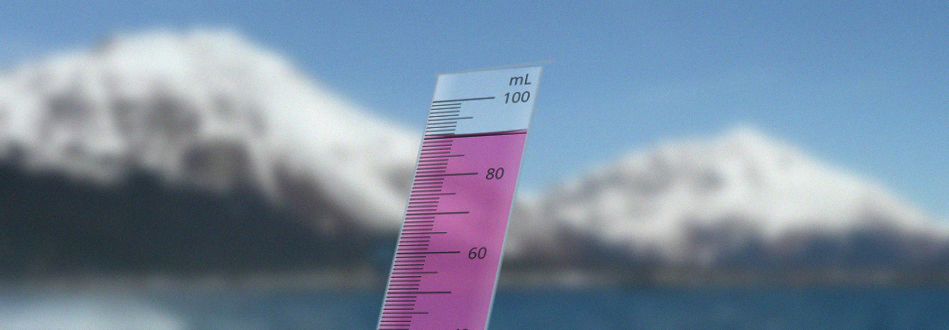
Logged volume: 90,mL
